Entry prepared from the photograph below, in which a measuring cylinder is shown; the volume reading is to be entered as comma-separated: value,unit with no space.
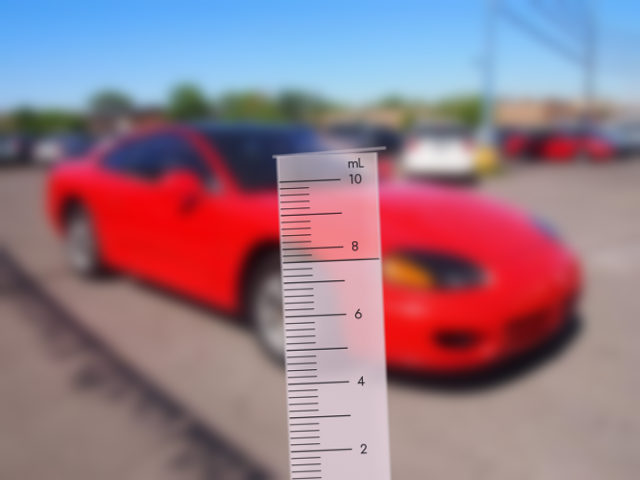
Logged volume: 7.6,mL
